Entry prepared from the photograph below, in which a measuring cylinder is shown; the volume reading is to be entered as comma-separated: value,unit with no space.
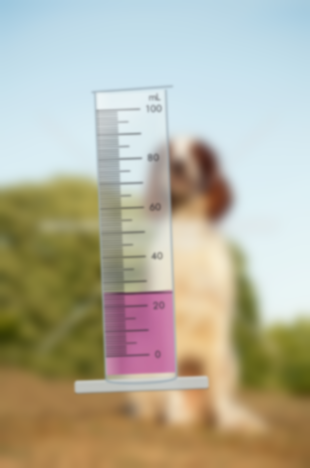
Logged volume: 25,mL
